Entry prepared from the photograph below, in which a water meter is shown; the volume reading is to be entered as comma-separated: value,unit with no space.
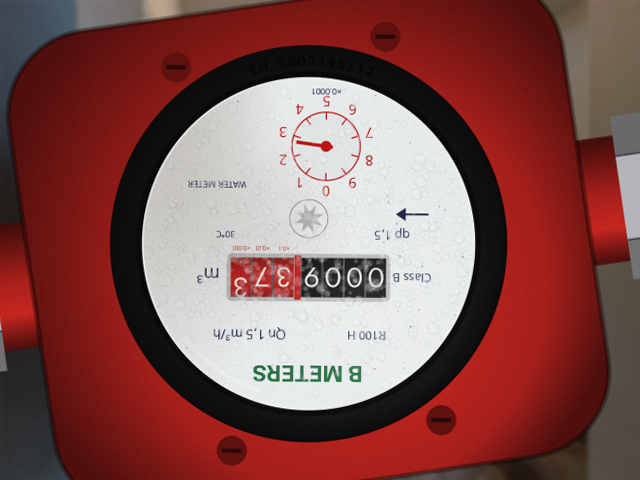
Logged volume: 9.3732,m³
